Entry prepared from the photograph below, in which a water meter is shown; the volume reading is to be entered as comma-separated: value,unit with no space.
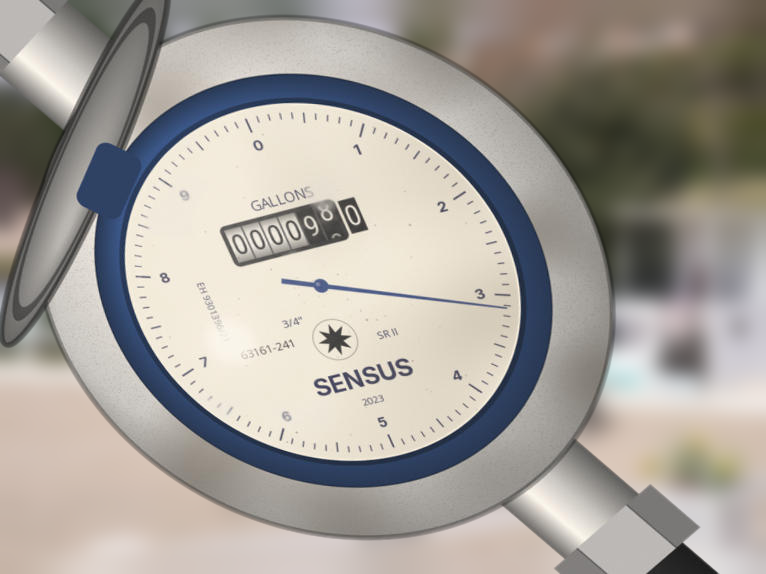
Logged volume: 983.1,gal
